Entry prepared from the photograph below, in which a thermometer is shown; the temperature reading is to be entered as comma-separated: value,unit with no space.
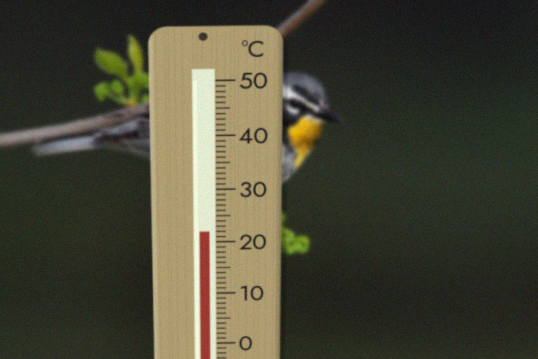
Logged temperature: 22,°C
